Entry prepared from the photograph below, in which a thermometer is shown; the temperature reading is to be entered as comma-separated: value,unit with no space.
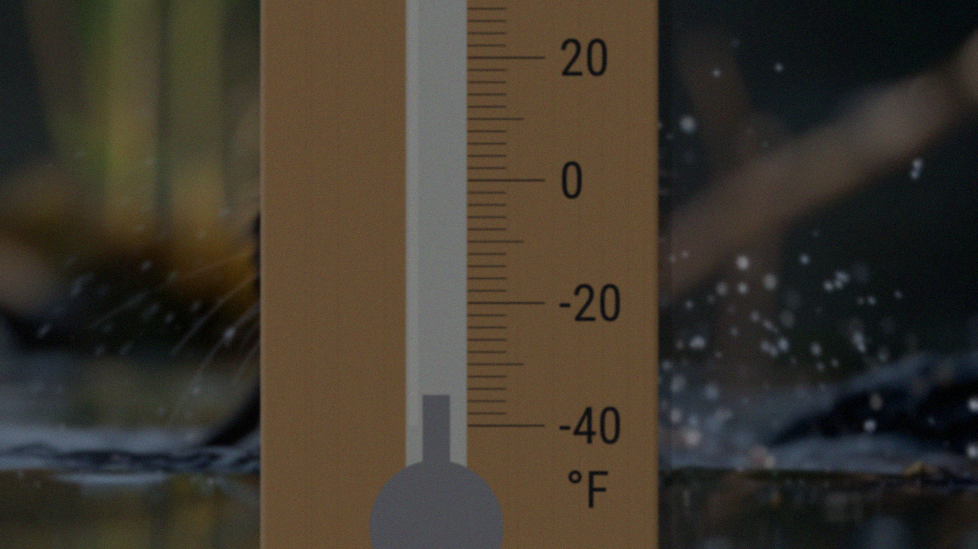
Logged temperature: -35,°F
